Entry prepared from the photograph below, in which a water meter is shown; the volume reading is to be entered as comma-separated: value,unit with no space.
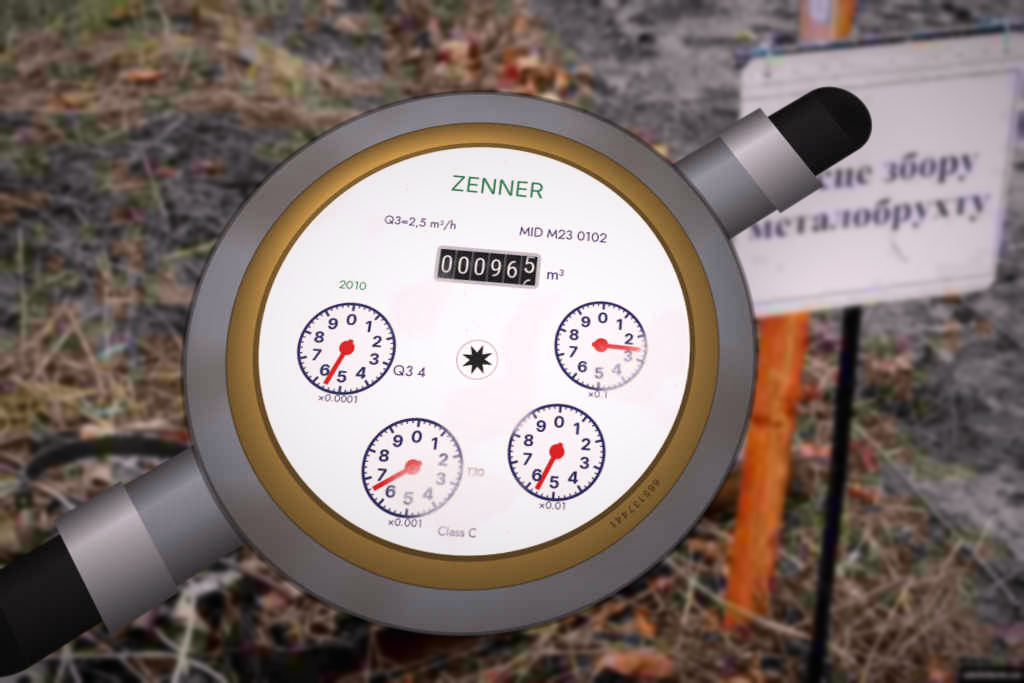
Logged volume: 965.2565,m³
